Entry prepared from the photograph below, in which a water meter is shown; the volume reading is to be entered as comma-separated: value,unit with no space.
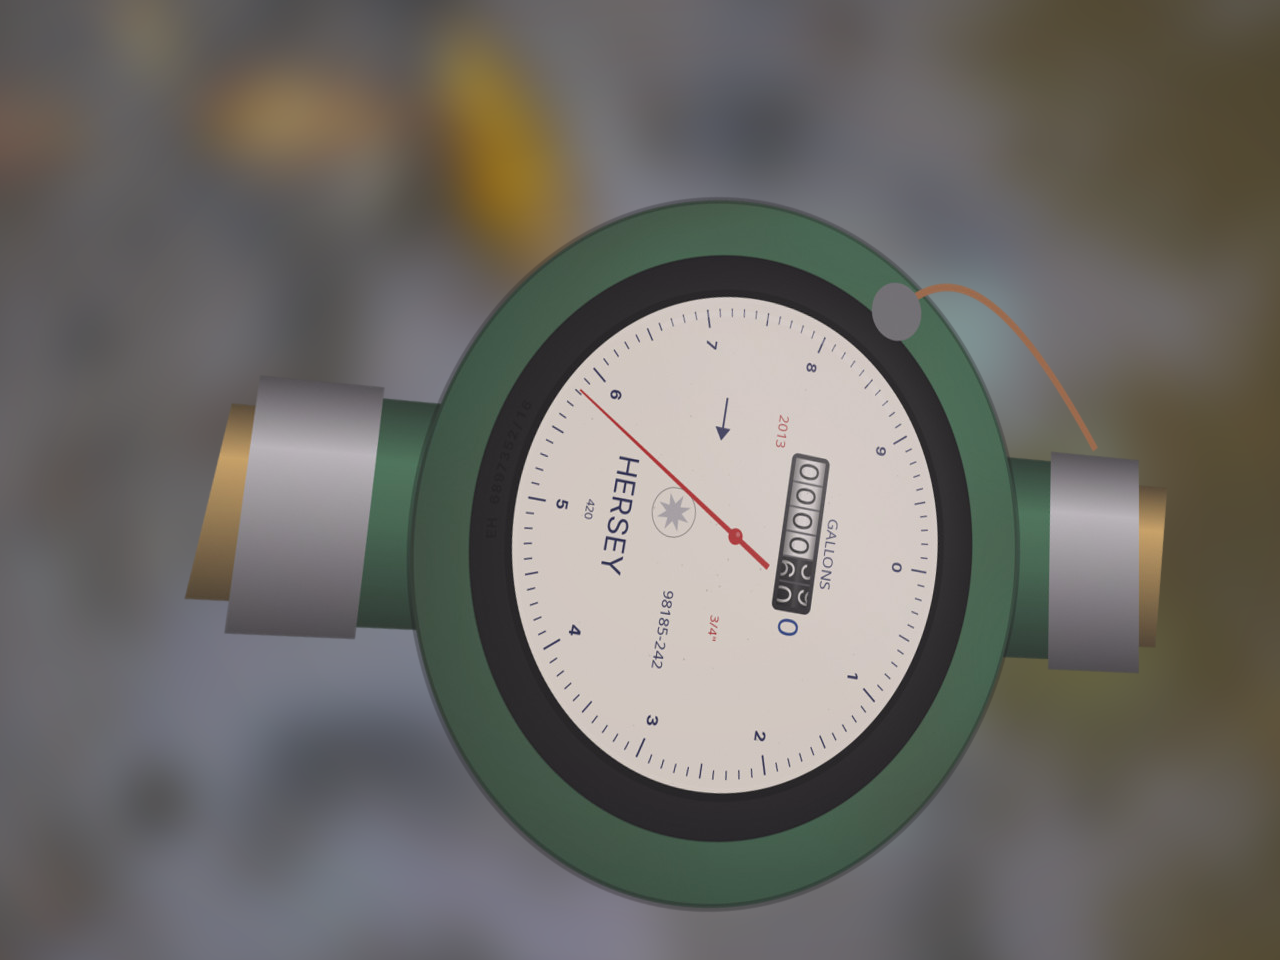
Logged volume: 595.8,gal
